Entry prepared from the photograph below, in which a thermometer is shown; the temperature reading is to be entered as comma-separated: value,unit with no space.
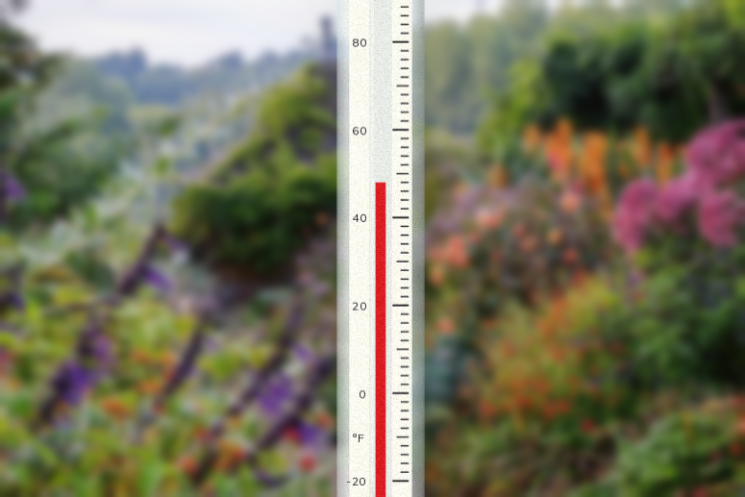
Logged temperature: 48,°F
